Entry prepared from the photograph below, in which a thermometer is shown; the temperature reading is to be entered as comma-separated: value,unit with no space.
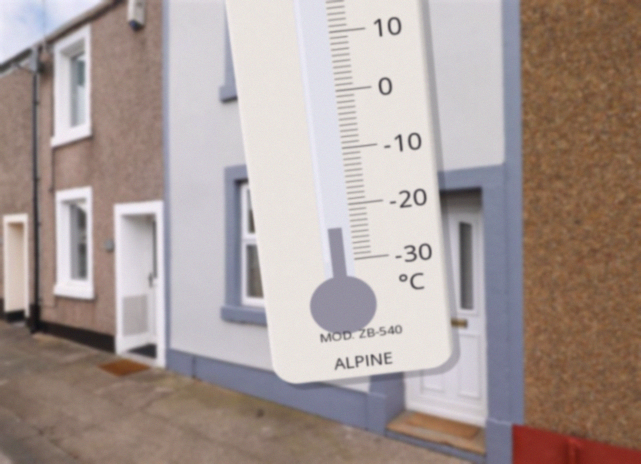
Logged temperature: -24,°C
